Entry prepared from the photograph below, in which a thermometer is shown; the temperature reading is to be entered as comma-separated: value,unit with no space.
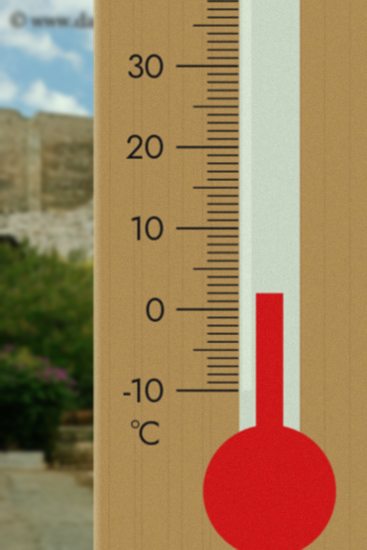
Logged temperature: 2,°C
